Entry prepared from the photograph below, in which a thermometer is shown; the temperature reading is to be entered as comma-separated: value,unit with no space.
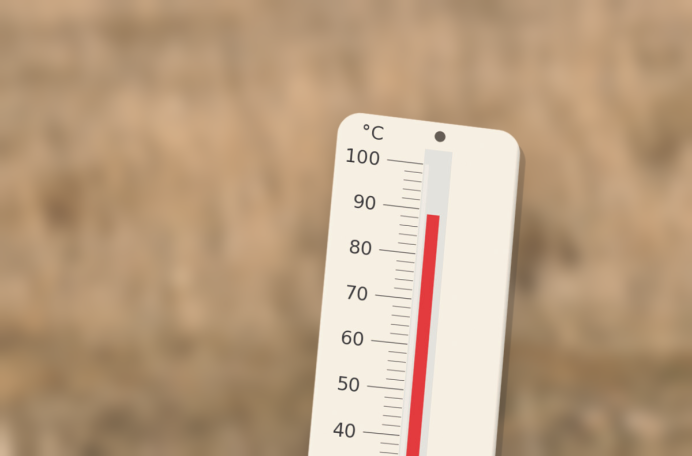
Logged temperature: 89,°C
